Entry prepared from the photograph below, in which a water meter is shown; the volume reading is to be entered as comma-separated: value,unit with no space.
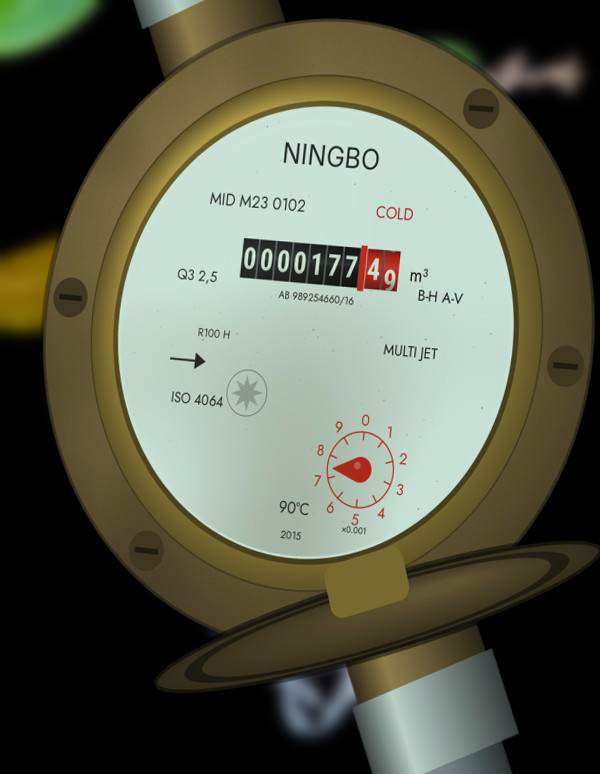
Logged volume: 177.487,m³
